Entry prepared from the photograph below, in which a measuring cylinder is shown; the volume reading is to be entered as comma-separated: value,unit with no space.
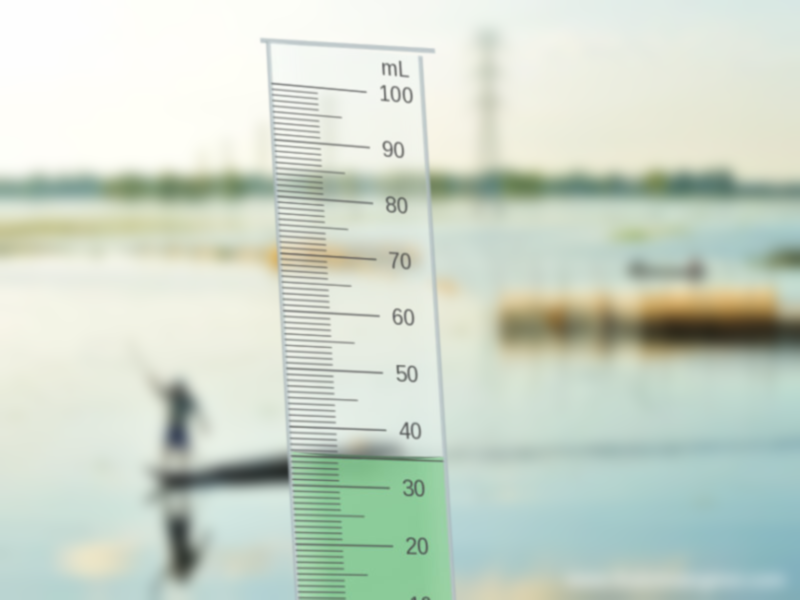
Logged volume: 35,mL
